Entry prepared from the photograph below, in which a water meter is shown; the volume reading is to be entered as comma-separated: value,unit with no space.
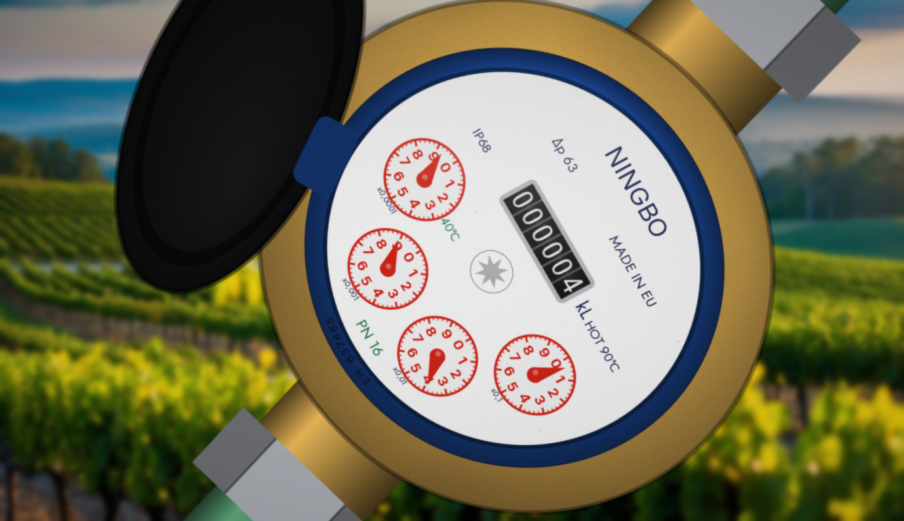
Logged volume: 4.0389,kL
